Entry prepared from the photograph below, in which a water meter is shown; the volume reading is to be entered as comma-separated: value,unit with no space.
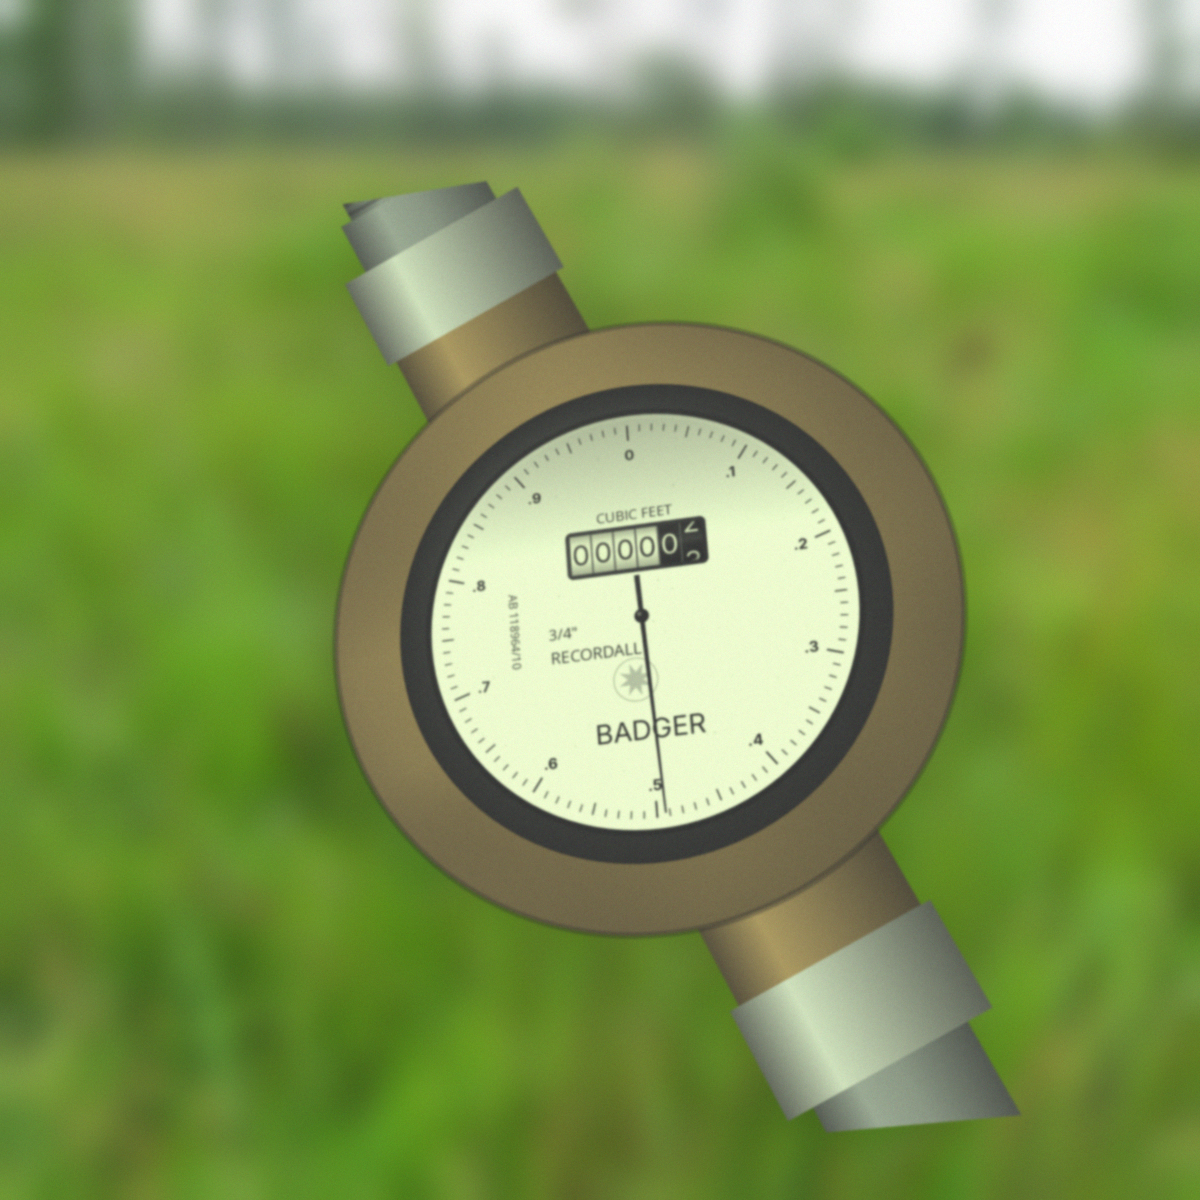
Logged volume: 2.49,ft³
